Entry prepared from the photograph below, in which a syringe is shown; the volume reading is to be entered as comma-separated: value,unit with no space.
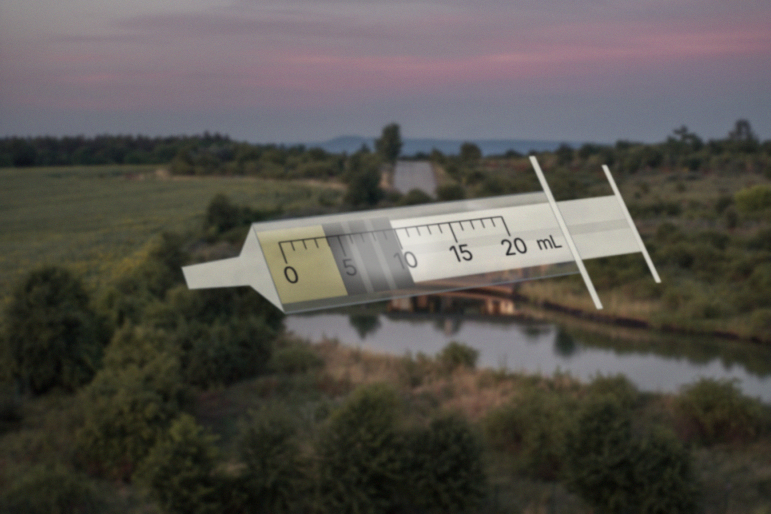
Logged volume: 4,mL
